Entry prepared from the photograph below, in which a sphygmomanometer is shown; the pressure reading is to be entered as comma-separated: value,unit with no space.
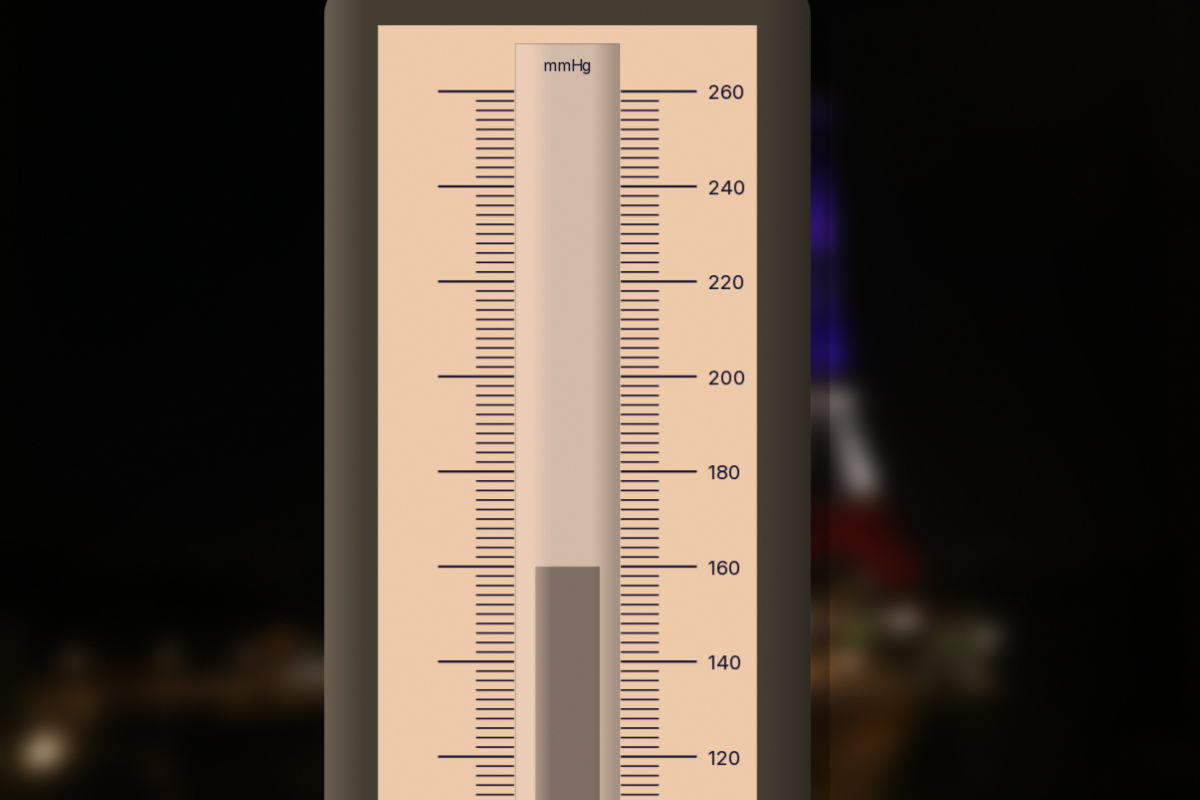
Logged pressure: 160,mmHg
